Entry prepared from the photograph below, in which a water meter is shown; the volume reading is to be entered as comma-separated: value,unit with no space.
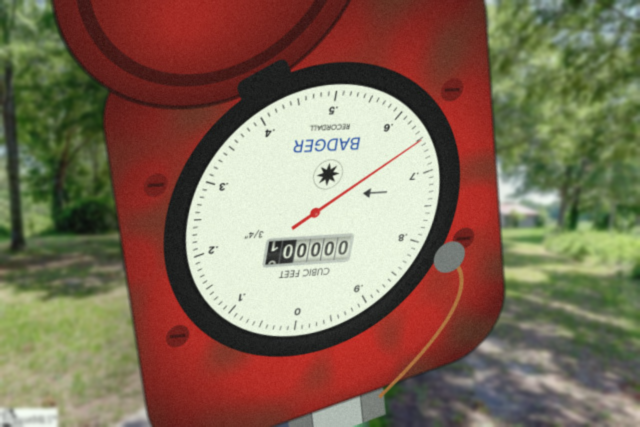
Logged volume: 0.65,ft³
